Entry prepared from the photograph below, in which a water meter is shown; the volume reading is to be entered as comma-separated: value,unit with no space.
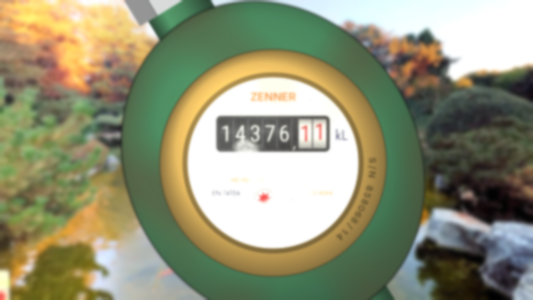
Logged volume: 14376.11,kL
